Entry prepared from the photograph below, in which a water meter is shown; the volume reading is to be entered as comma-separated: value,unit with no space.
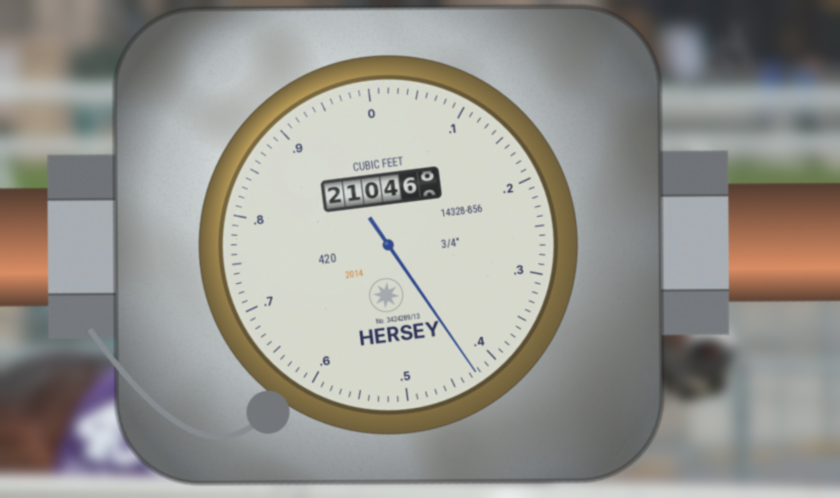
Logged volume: 210468.42,ft³
